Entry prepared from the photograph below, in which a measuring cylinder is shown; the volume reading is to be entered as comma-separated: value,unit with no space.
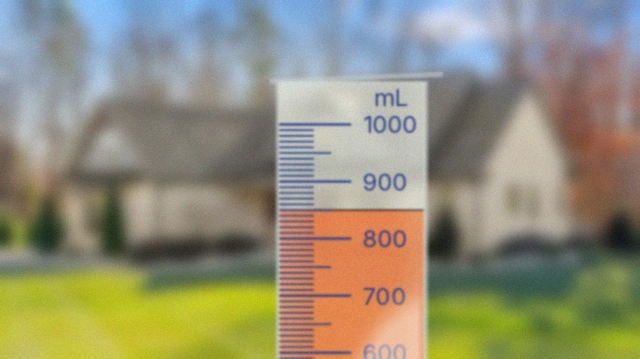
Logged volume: 850,mL
